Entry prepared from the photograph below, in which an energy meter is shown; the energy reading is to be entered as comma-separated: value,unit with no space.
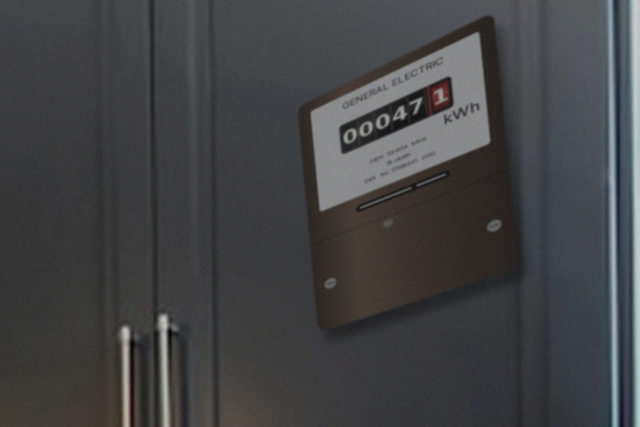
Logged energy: 47.1,kWh
